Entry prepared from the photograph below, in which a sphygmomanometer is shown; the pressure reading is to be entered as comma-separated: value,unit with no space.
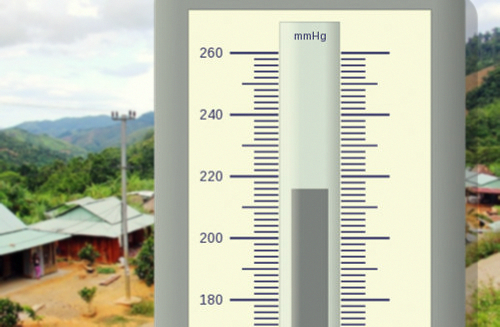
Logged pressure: 216,mmHg
